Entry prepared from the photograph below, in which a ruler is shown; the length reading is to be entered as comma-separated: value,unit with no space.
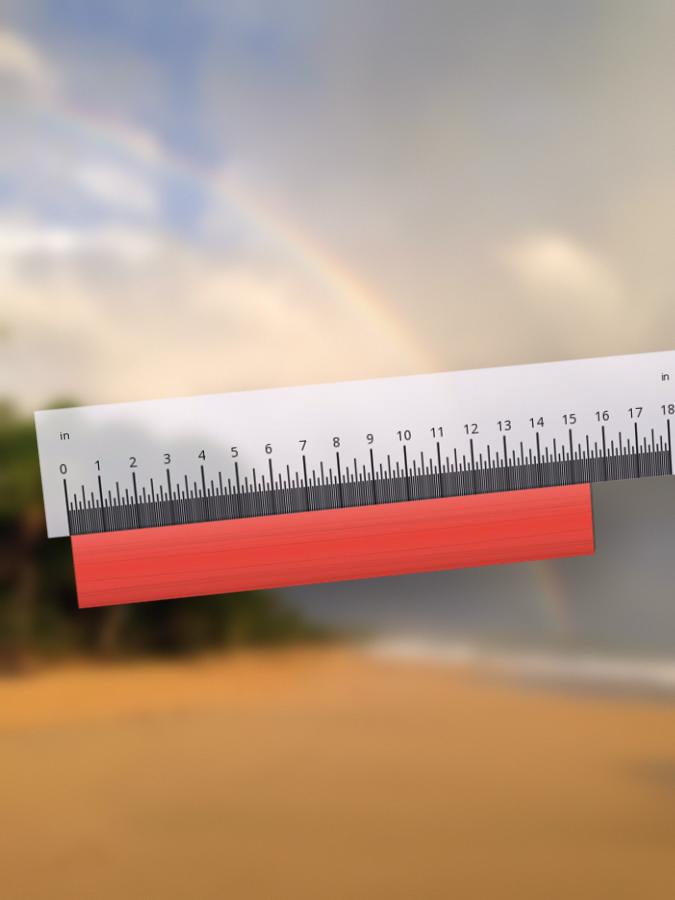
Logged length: 15.5,in
